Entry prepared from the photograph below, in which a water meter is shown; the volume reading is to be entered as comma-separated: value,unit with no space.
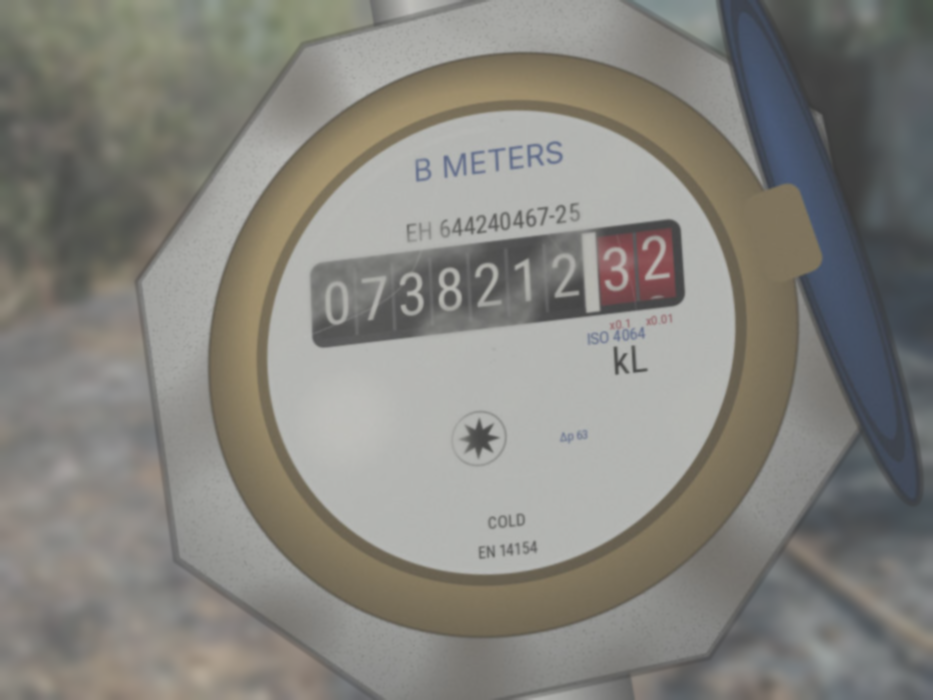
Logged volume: 738212.32,kL
